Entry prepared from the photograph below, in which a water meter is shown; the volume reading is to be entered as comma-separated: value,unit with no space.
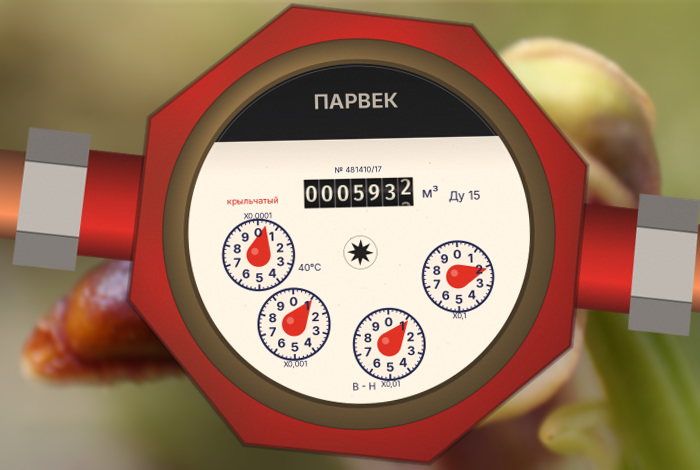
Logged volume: 5932.2110,m³
